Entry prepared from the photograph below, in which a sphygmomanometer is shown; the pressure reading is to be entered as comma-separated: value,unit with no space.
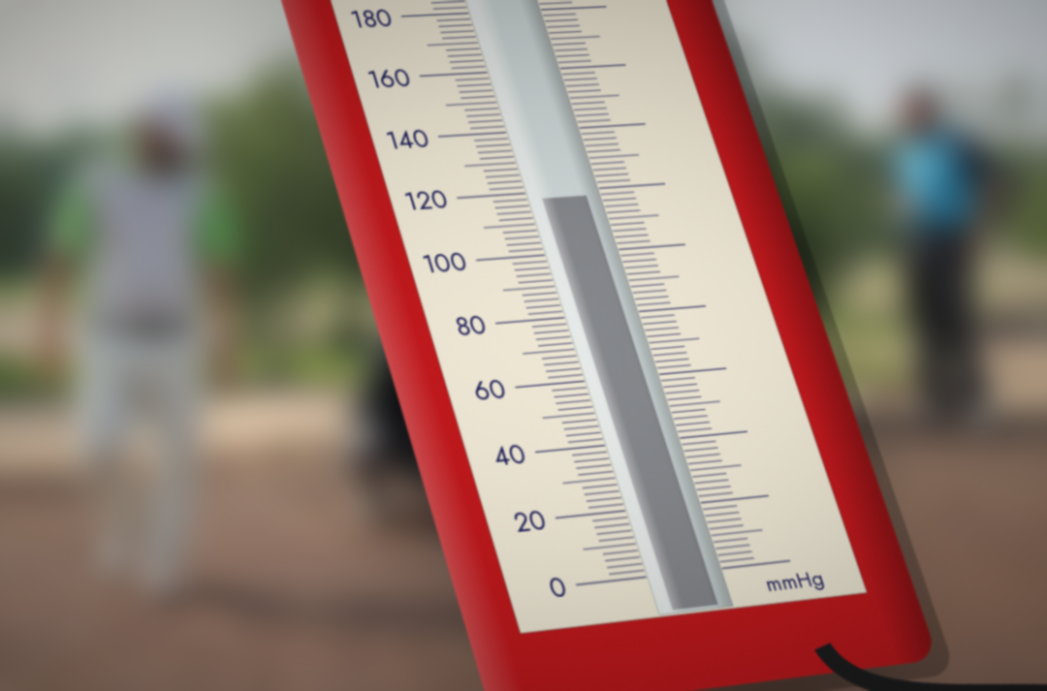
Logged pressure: 118,mmHg
